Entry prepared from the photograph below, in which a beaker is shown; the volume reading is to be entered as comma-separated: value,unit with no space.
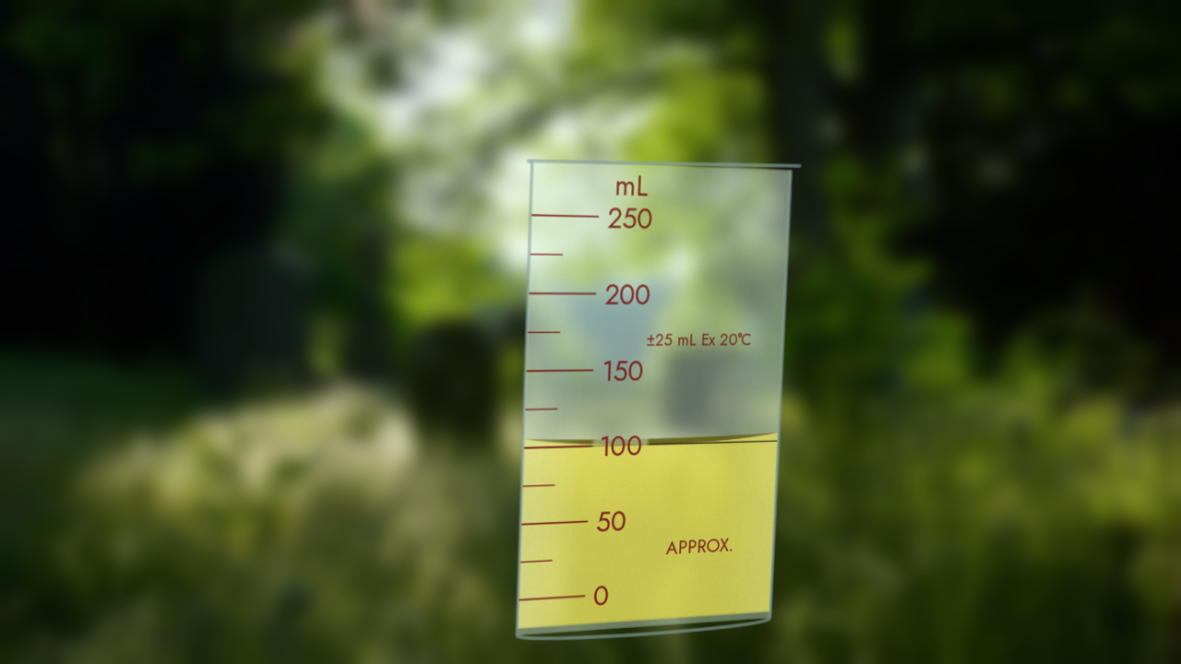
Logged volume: 100,mL
